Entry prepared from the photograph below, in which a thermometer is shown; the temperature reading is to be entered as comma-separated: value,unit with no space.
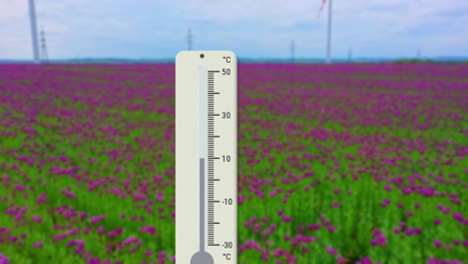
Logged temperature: 10,°C
